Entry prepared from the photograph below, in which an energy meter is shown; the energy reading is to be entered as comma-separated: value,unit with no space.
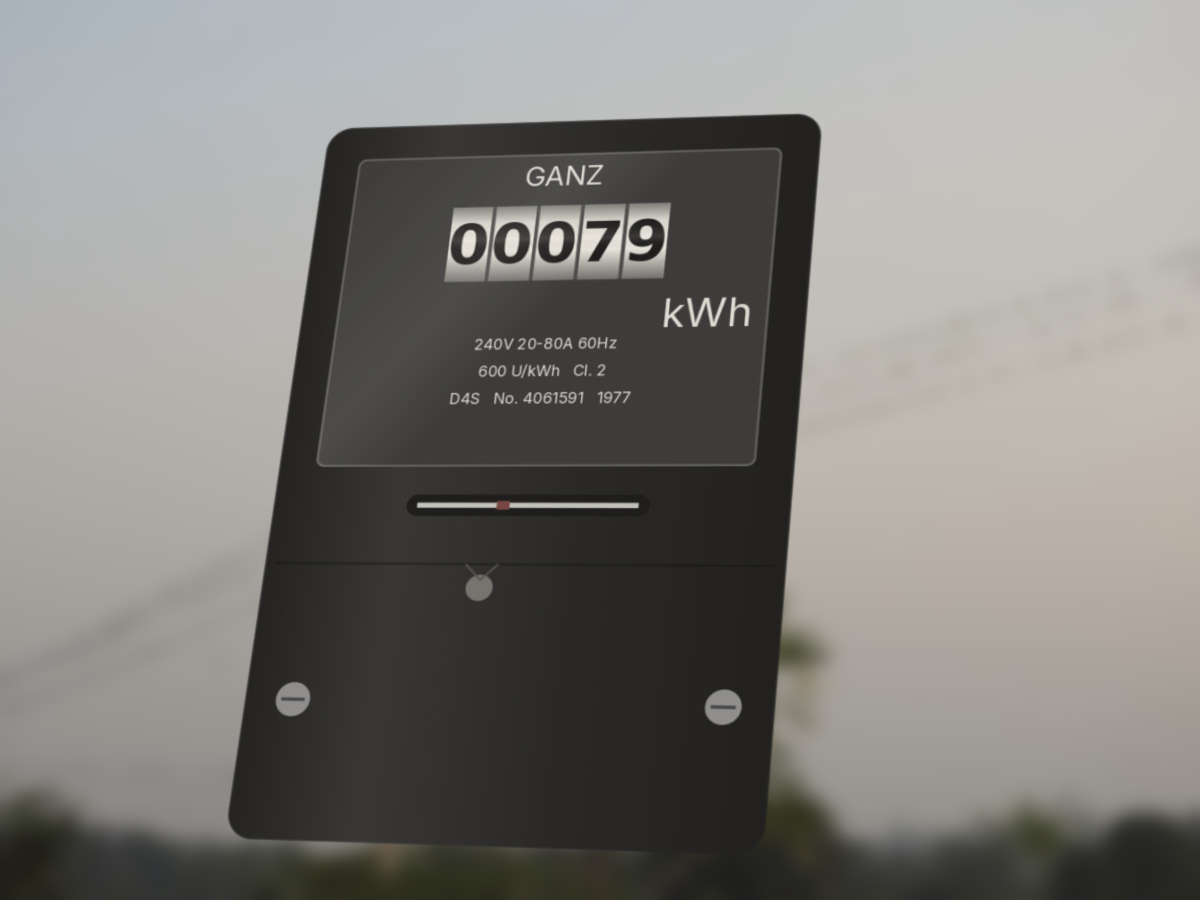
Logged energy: 79,kWh
